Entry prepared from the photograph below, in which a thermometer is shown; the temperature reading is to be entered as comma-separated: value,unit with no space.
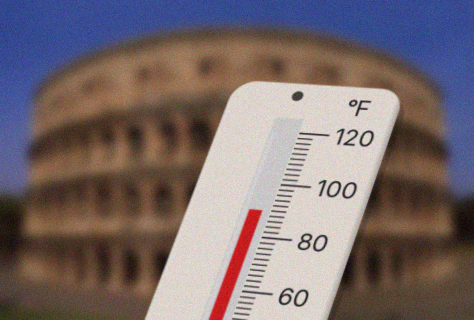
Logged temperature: 90,°F
